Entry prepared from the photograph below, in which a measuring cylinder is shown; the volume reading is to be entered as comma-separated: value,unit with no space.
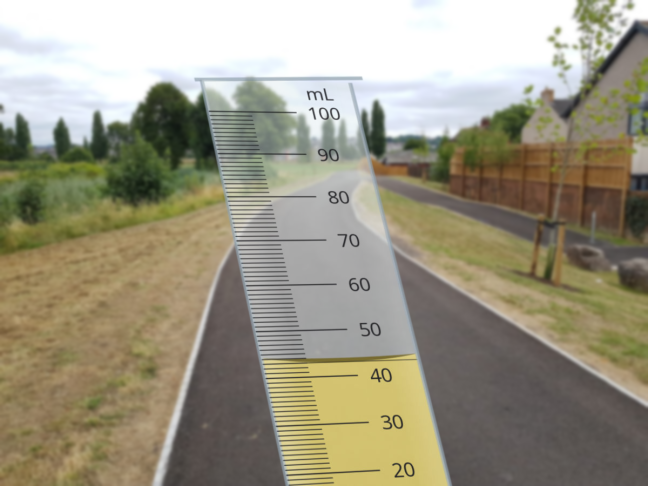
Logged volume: 43,mL
